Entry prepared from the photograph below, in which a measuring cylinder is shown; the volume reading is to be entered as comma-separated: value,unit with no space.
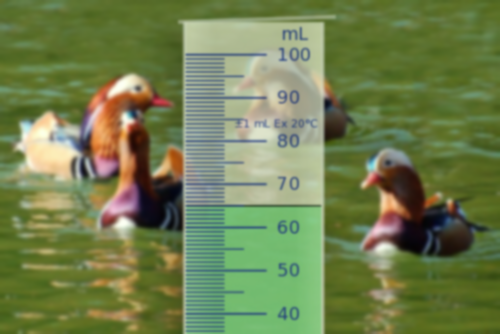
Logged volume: 65,mL
